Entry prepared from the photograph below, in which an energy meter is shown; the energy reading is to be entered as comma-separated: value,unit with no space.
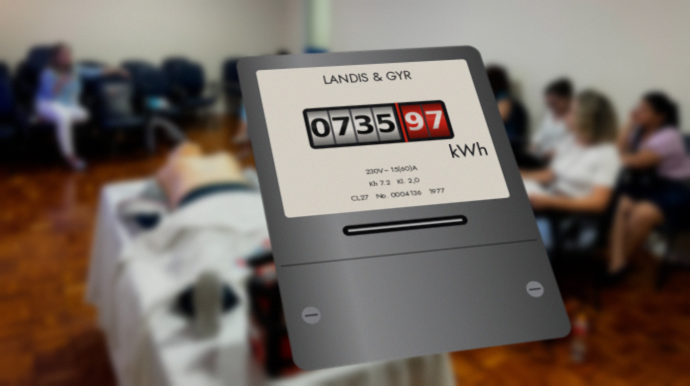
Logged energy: 735.97,kWh
